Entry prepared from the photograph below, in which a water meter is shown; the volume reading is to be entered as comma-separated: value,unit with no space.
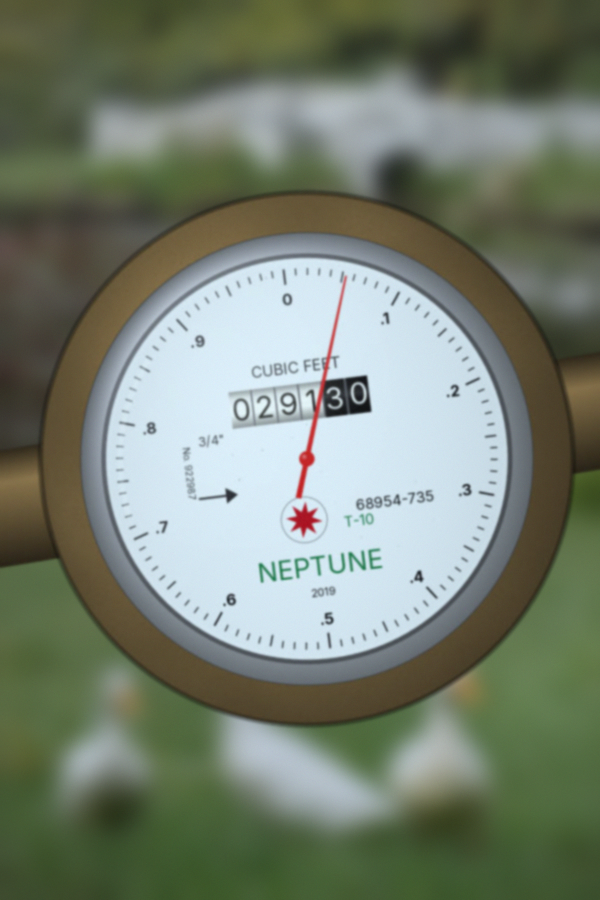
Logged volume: 29130.05,ft³
